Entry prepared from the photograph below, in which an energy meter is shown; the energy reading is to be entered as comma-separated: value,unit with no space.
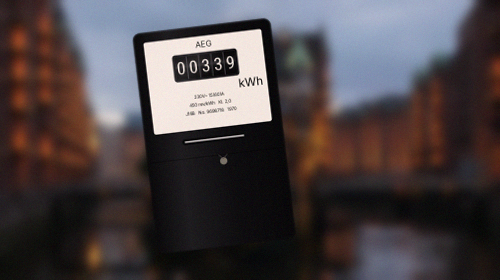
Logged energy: 339,kWh
